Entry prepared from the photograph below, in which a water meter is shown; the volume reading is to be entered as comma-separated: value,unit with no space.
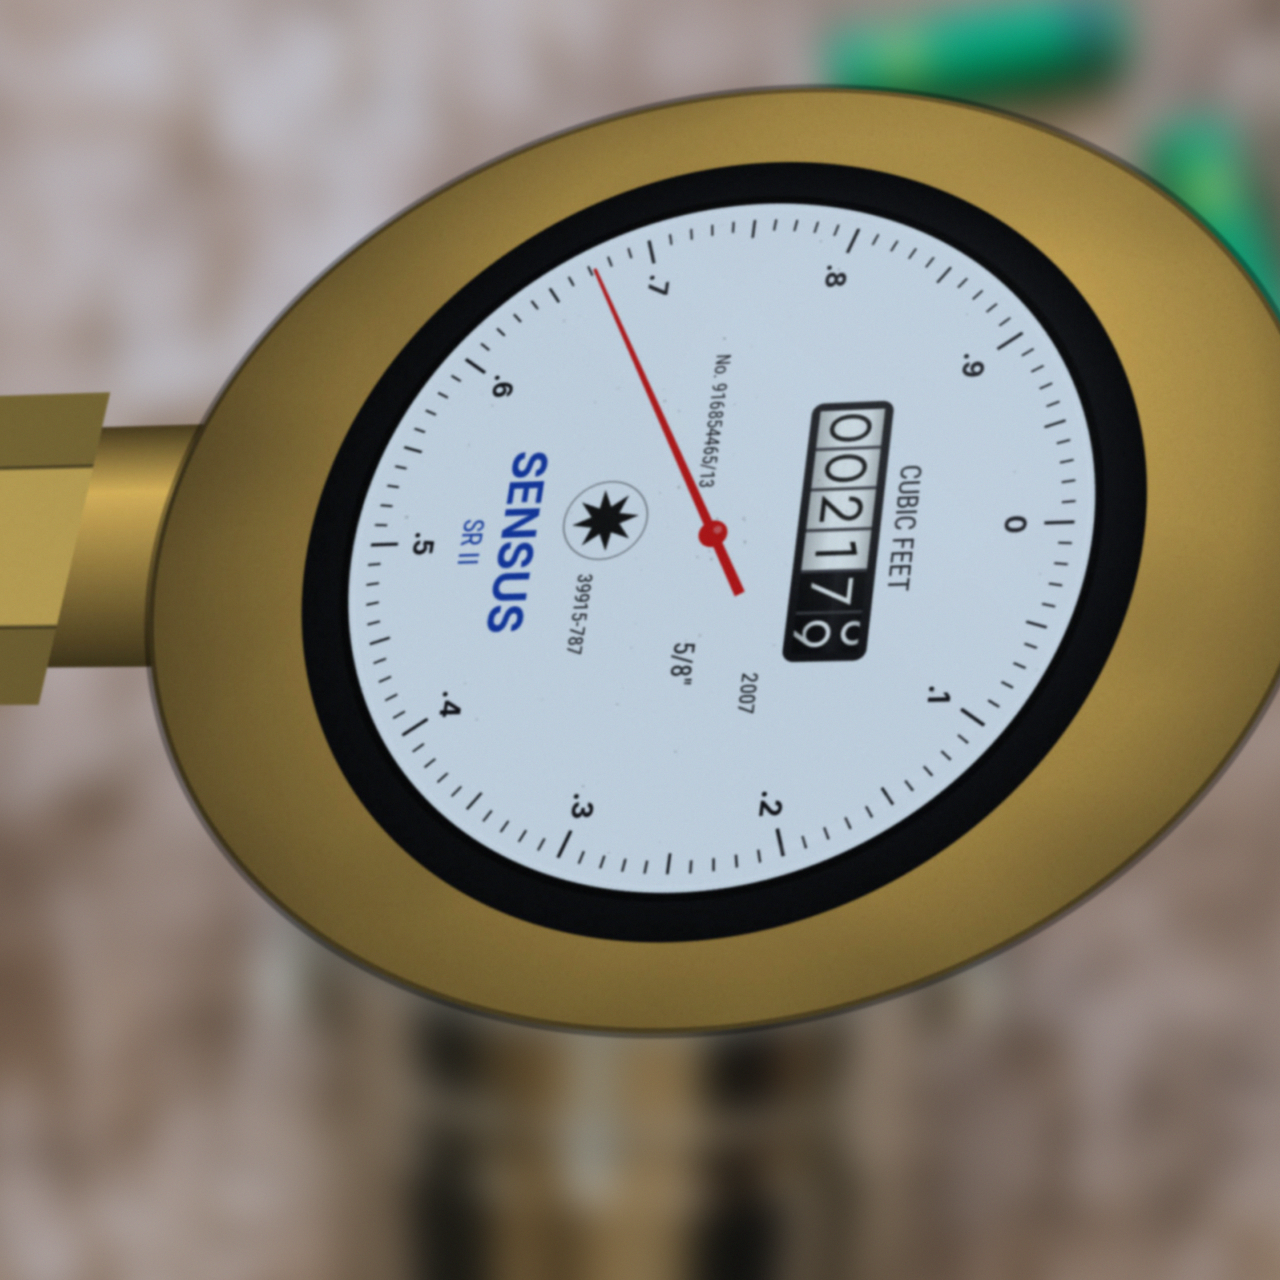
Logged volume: 2178.67,ft³
